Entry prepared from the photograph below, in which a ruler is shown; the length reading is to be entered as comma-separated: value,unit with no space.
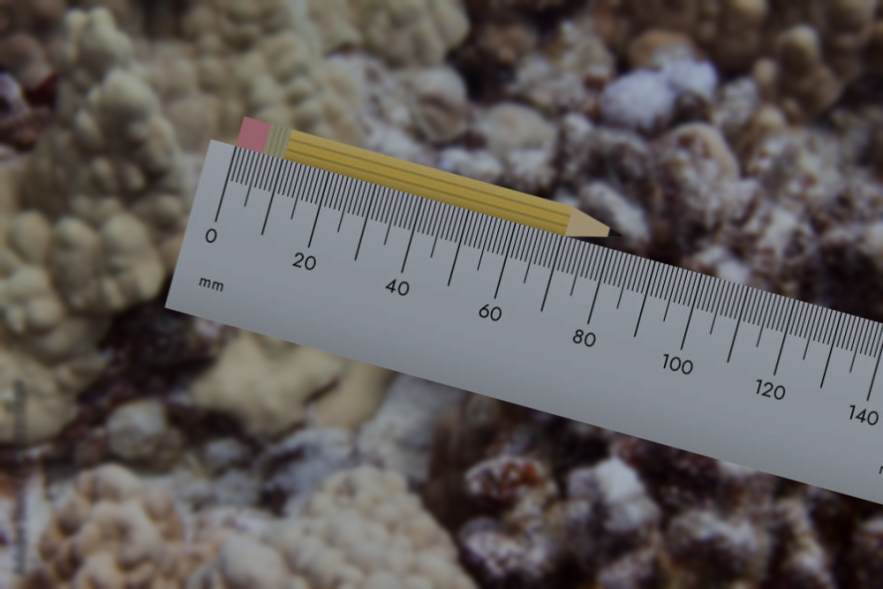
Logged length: 82,mm
